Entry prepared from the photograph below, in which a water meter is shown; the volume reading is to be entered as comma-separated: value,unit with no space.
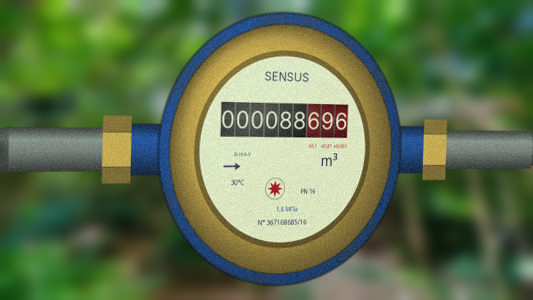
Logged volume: 88.696,m³
